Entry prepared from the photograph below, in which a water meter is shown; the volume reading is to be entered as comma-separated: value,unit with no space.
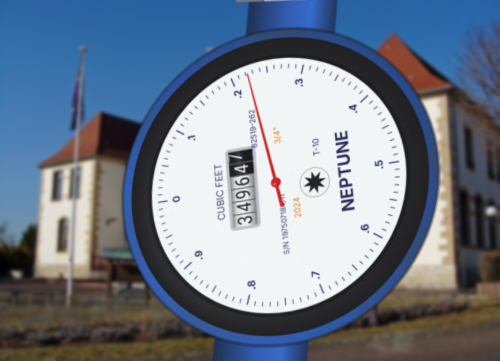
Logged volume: 349647.22,ft³
